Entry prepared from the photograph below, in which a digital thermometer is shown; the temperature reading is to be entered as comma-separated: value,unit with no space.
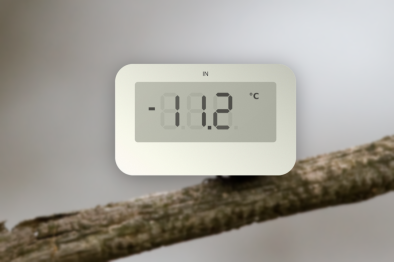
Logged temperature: -11.2,°C
